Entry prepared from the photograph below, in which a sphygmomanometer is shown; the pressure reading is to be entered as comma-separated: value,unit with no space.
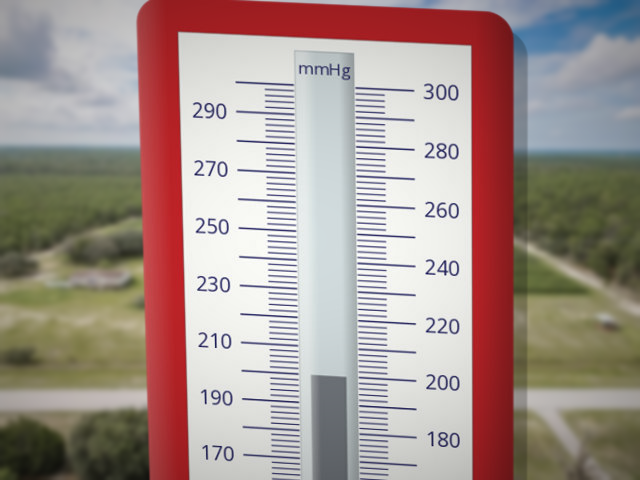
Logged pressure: 200,mmHg
